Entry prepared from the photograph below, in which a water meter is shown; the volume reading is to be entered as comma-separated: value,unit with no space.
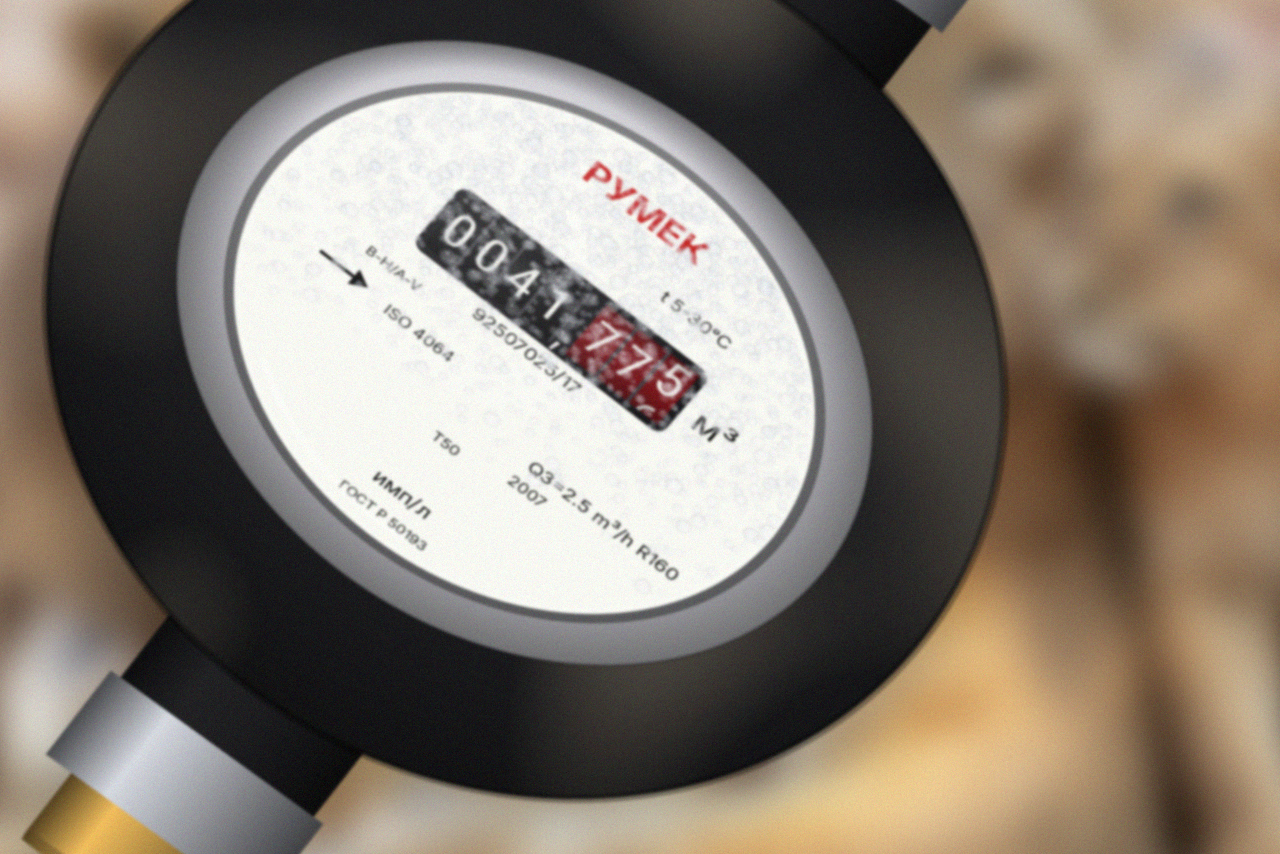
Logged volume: 41.775,m³
